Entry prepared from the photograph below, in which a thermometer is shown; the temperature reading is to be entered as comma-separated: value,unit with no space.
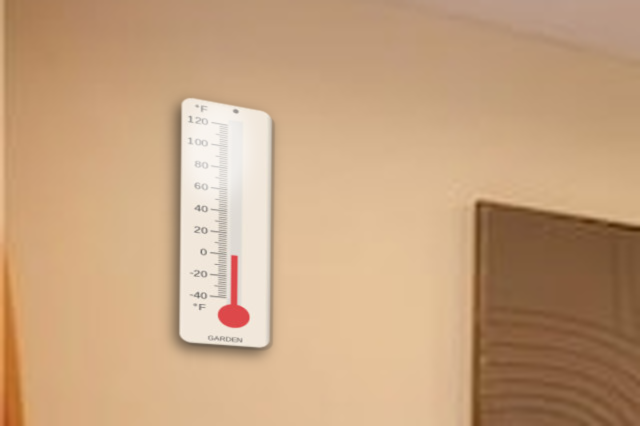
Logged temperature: 0,°F
